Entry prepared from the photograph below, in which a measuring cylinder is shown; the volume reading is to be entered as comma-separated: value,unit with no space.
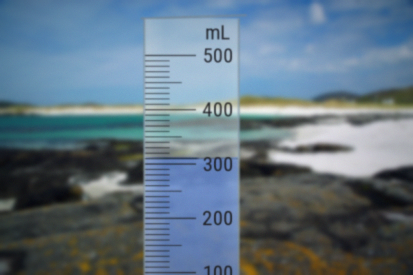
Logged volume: 310,mL
